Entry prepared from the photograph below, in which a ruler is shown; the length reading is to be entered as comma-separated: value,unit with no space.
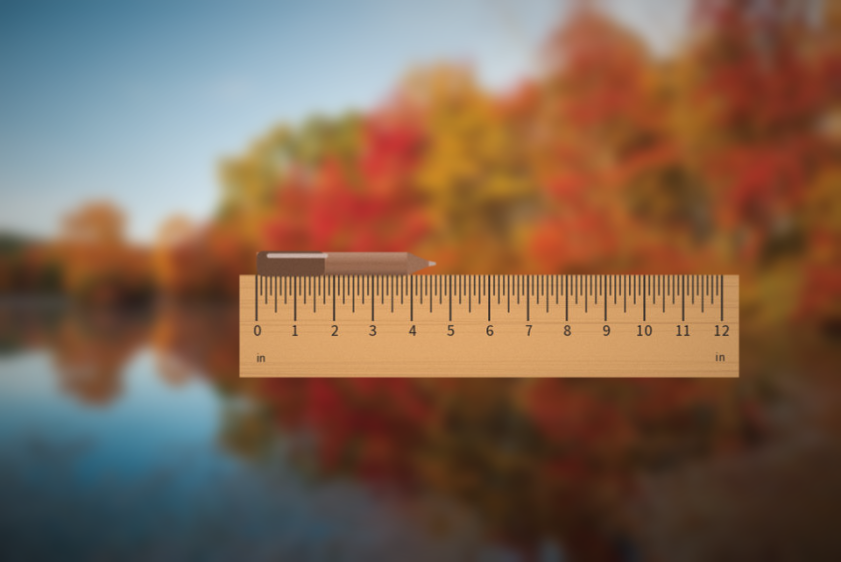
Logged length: 4.625,in
